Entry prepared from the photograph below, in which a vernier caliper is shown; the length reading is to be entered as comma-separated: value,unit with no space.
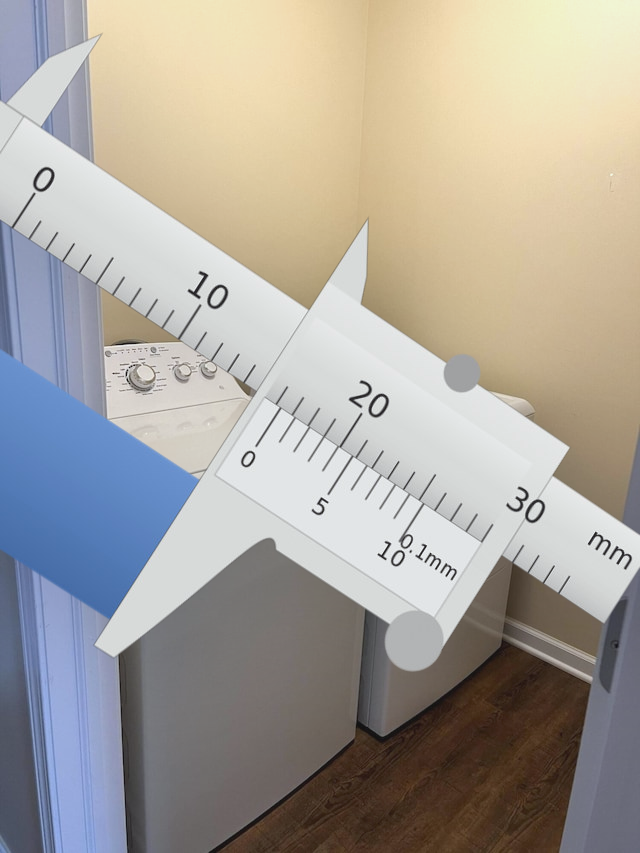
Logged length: 16.3,mm
